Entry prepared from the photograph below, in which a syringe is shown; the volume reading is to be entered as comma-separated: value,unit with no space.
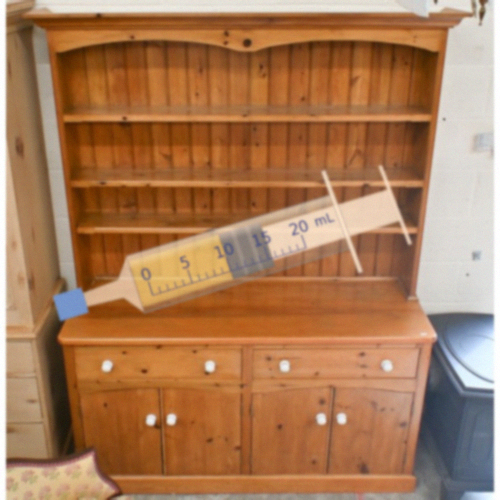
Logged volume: 10,mL
